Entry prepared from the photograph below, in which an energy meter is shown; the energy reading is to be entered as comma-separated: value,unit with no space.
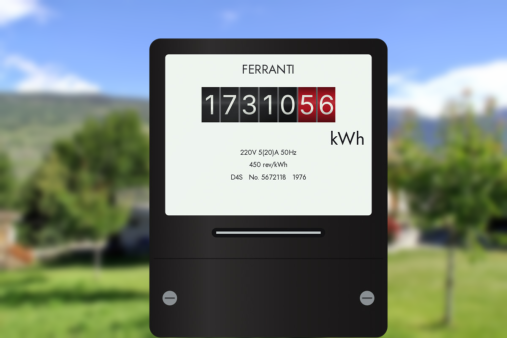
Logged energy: 17310.56,kWh
